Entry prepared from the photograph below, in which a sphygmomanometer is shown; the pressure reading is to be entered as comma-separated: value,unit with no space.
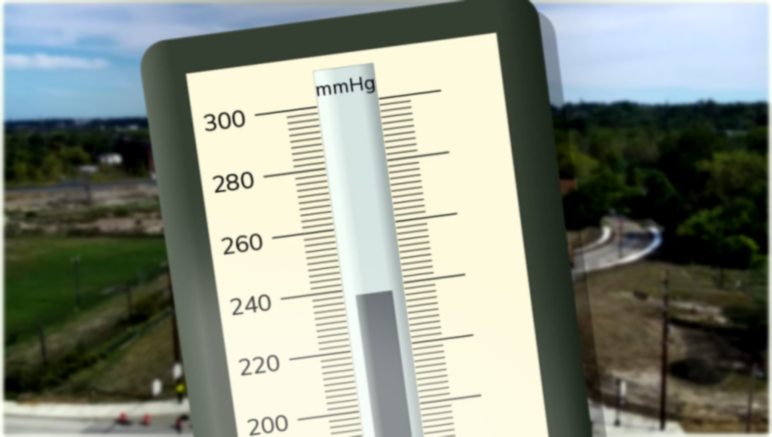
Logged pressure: 238,mmHg
